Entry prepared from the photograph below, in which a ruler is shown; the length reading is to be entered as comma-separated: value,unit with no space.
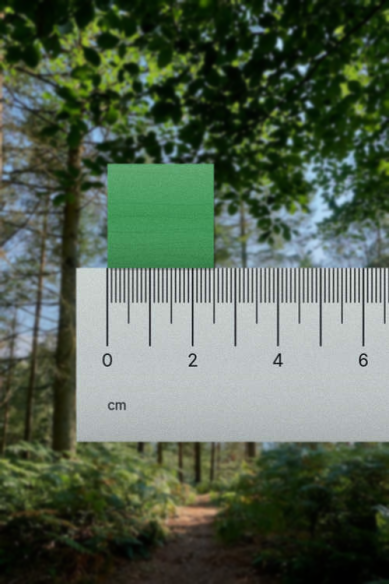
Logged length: 2.5,cm
